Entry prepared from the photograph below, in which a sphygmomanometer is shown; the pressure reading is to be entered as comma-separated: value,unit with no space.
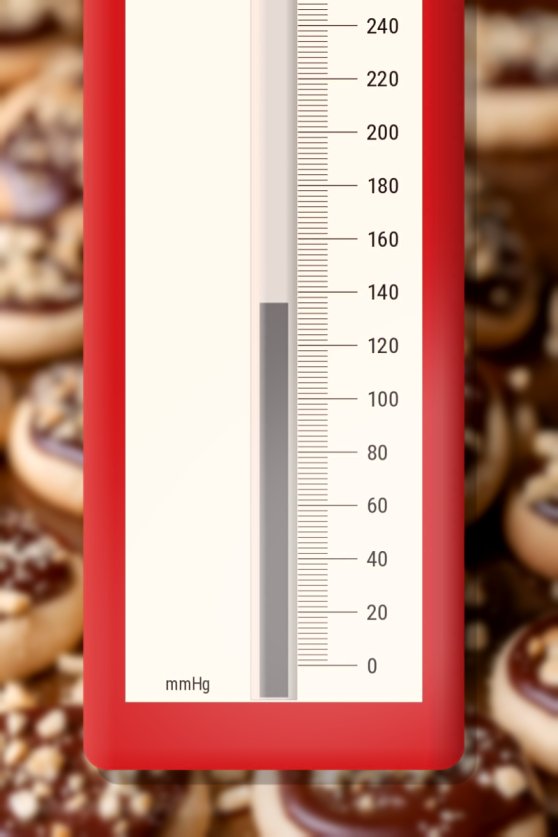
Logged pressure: 136,mmHg
